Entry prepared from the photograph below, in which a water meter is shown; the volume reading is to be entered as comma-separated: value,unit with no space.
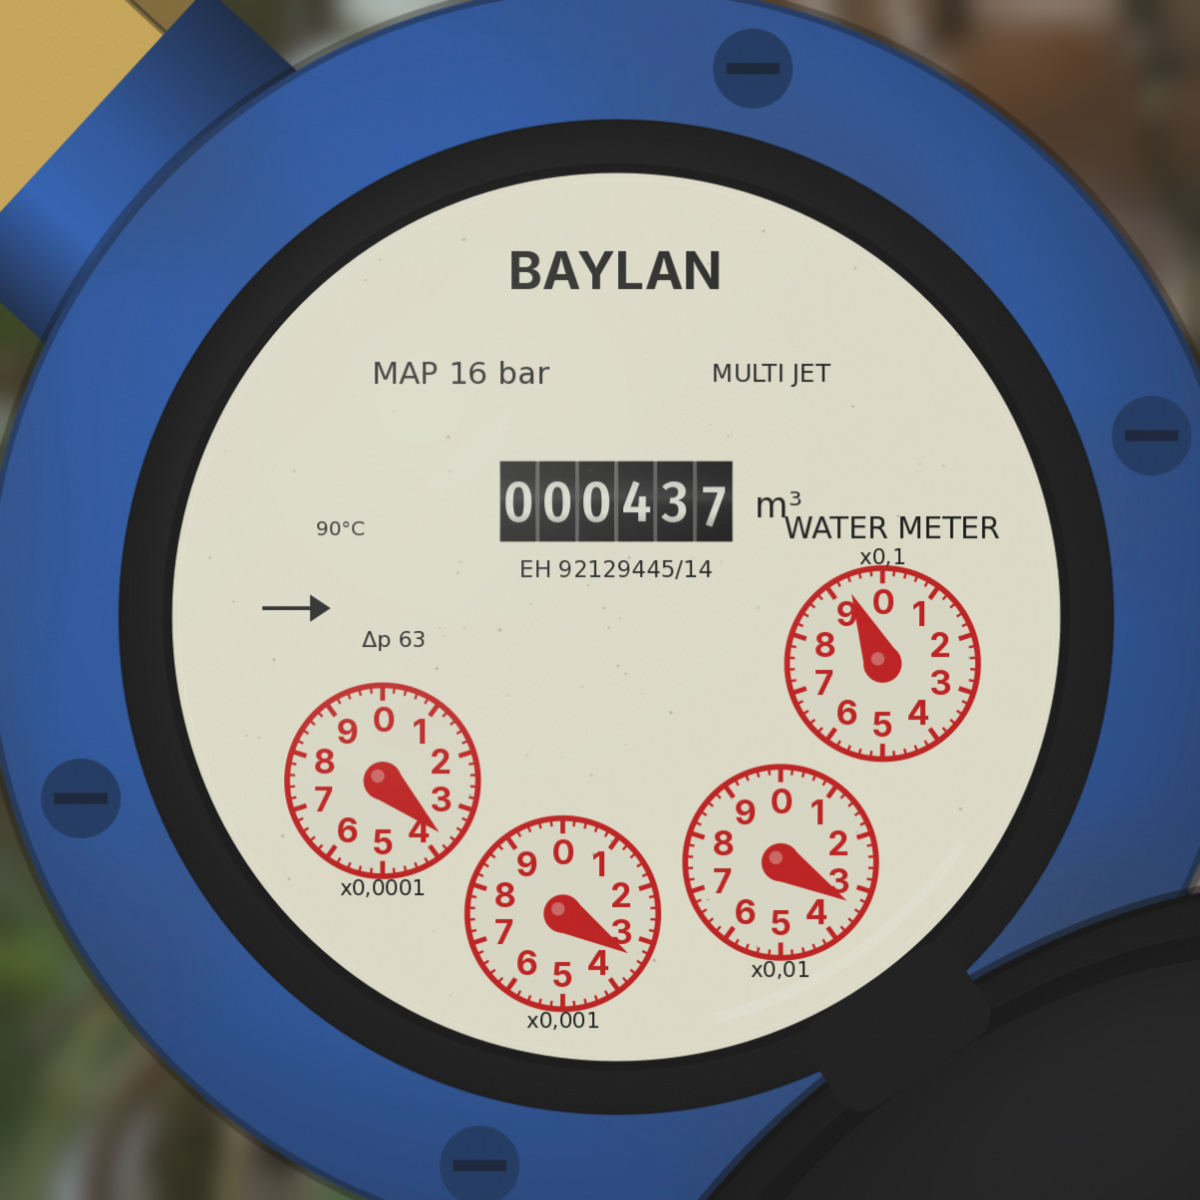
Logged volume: 436.9333,m³
